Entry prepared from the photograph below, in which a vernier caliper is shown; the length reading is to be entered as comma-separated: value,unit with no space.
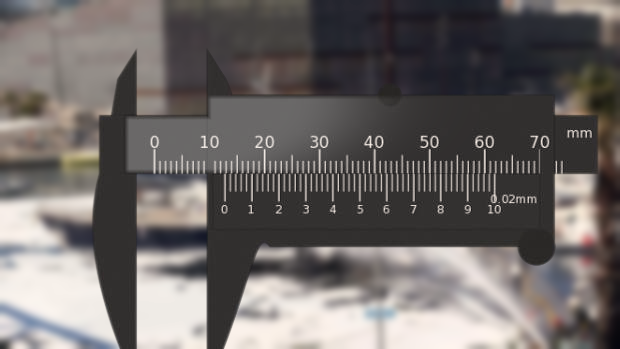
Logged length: 12.8,mm
